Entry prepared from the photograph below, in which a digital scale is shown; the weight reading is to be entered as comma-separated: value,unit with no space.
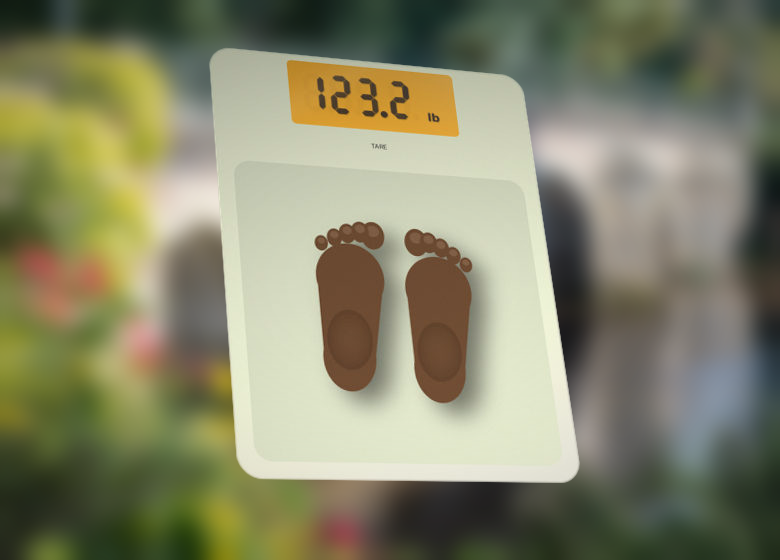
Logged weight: 123.2,lb
